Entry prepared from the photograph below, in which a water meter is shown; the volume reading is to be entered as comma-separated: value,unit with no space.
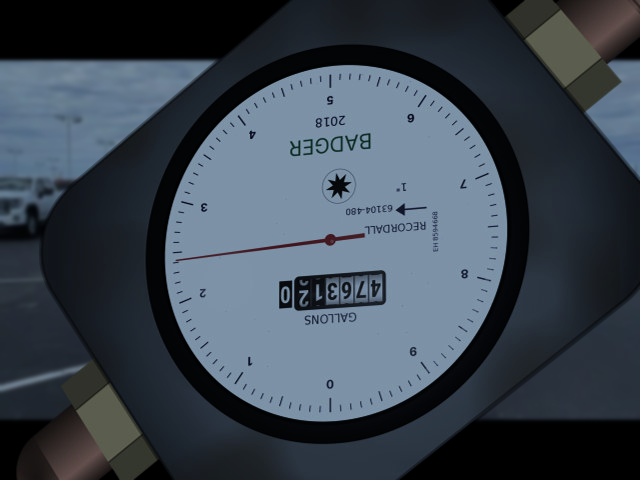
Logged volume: 4763122.4,gal
